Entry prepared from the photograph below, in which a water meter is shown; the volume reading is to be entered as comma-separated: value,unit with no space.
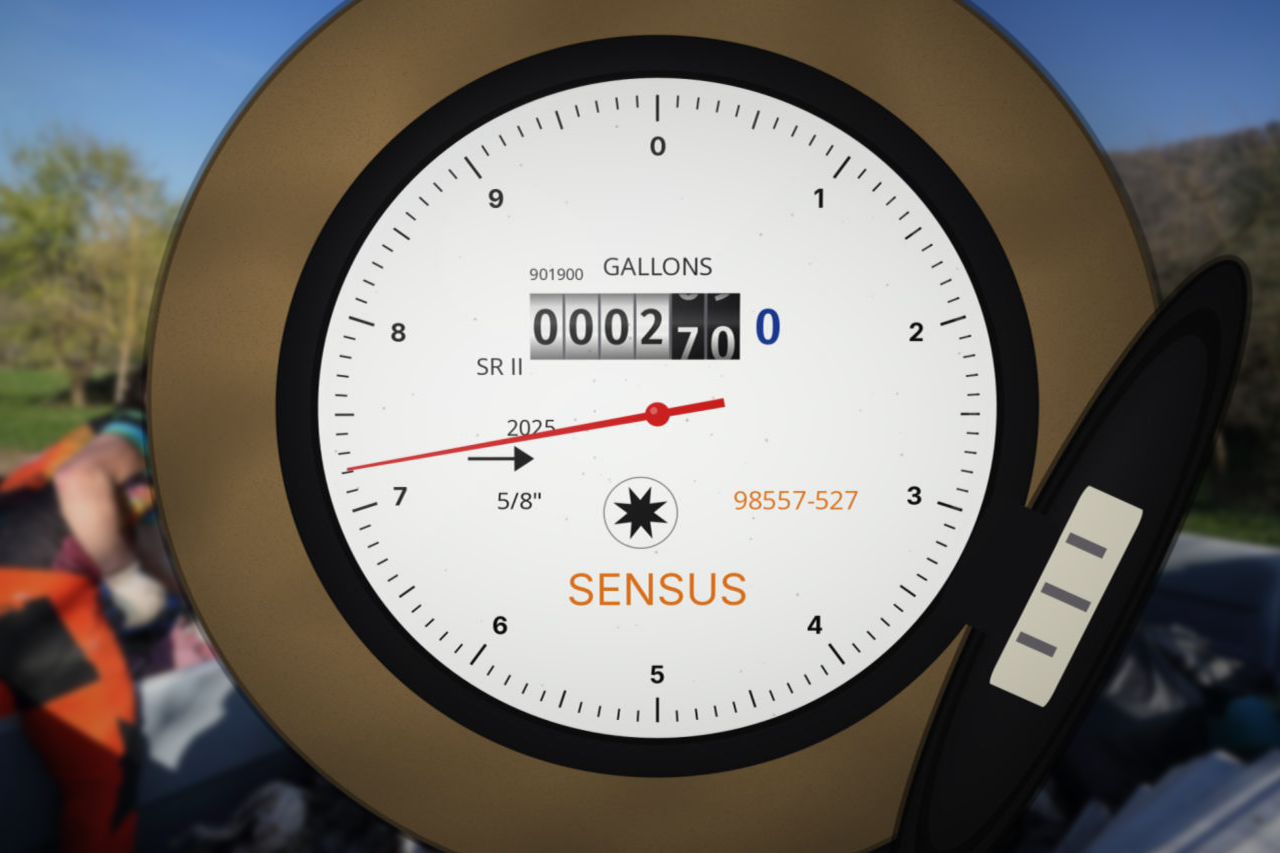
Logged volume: 2697.2,gal
